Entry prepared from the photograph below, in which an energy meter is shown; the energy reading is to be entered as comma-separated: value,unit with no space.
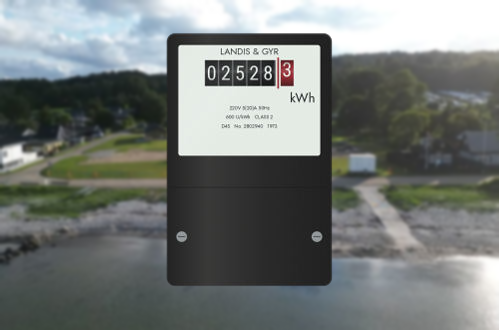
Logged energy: 2528.3,kWh
